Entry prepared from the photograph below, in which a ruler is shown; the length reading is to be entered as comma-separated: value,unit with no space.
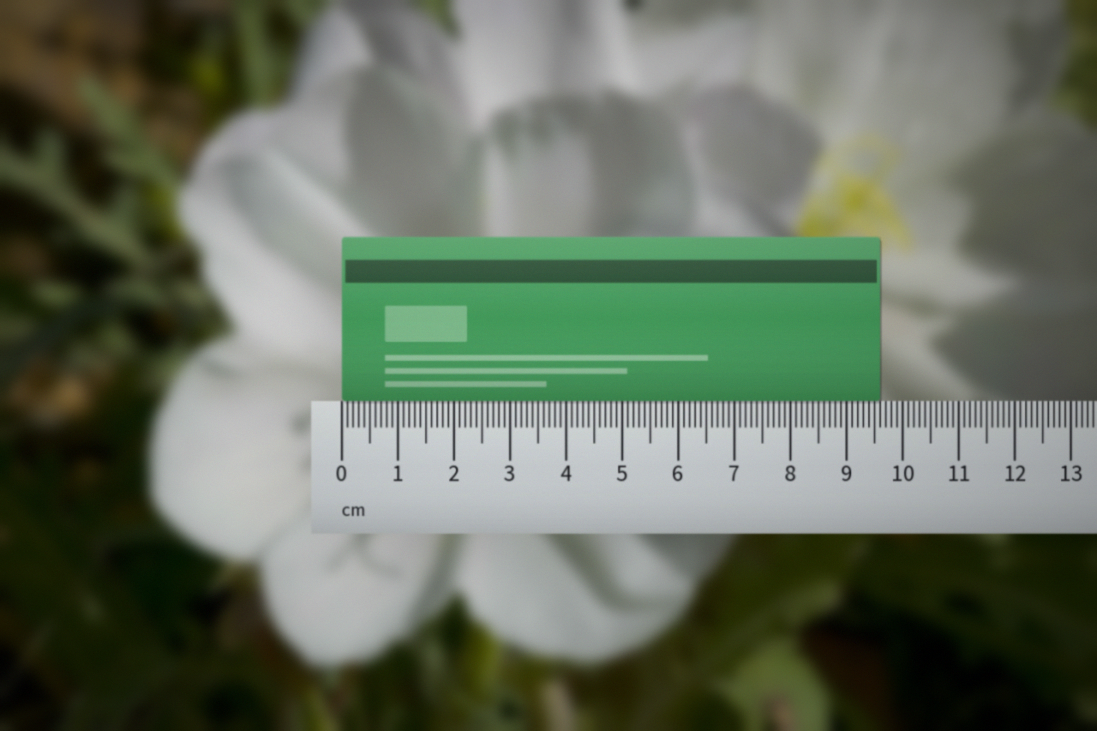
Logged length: 9.6,cm
